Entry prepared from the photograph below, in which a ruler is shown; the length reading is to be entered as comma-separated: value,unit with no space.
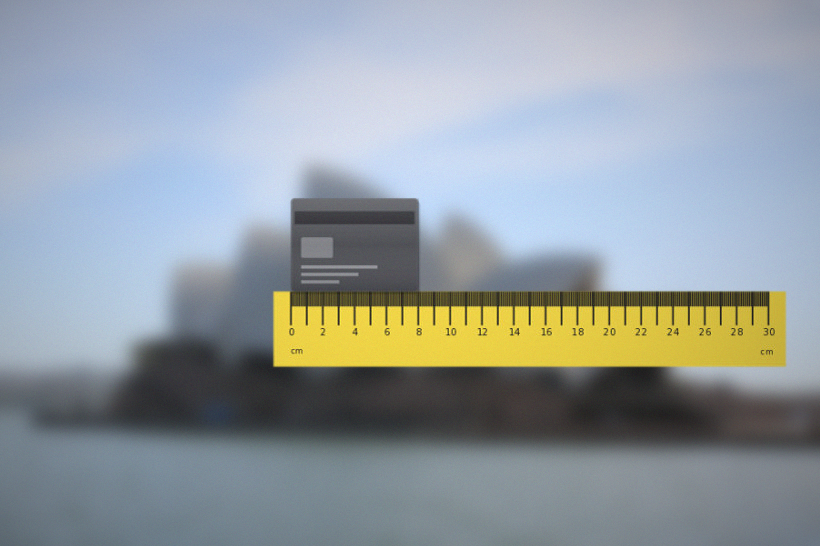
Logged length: 8,cm
